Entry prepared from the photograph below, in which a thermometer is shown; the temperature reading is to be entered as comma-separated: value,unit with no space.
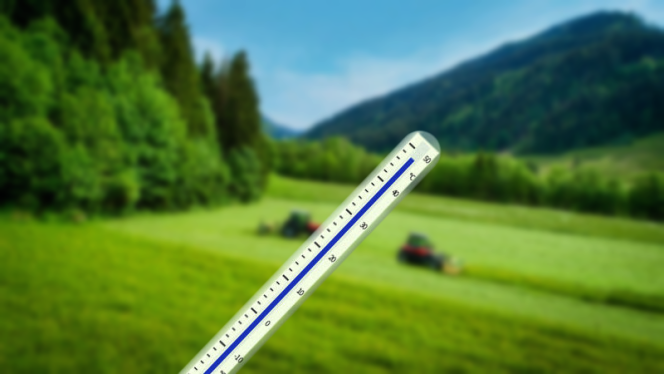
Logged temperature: 48,°C
